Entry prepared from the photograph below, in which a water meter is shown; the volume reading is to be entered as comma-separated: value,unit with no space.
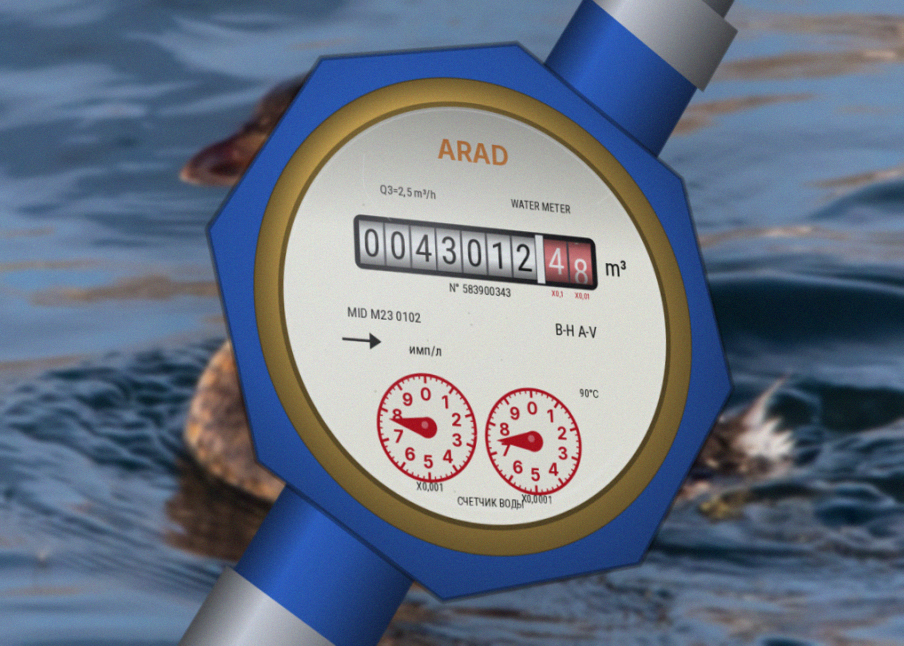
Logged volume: 43012.4777,m³
